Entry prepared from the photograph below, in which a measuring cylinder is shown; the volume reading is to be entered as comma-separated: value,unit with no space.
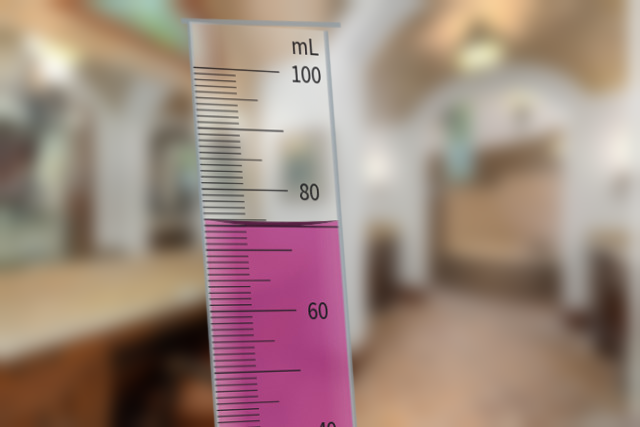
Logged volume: 74,mL
